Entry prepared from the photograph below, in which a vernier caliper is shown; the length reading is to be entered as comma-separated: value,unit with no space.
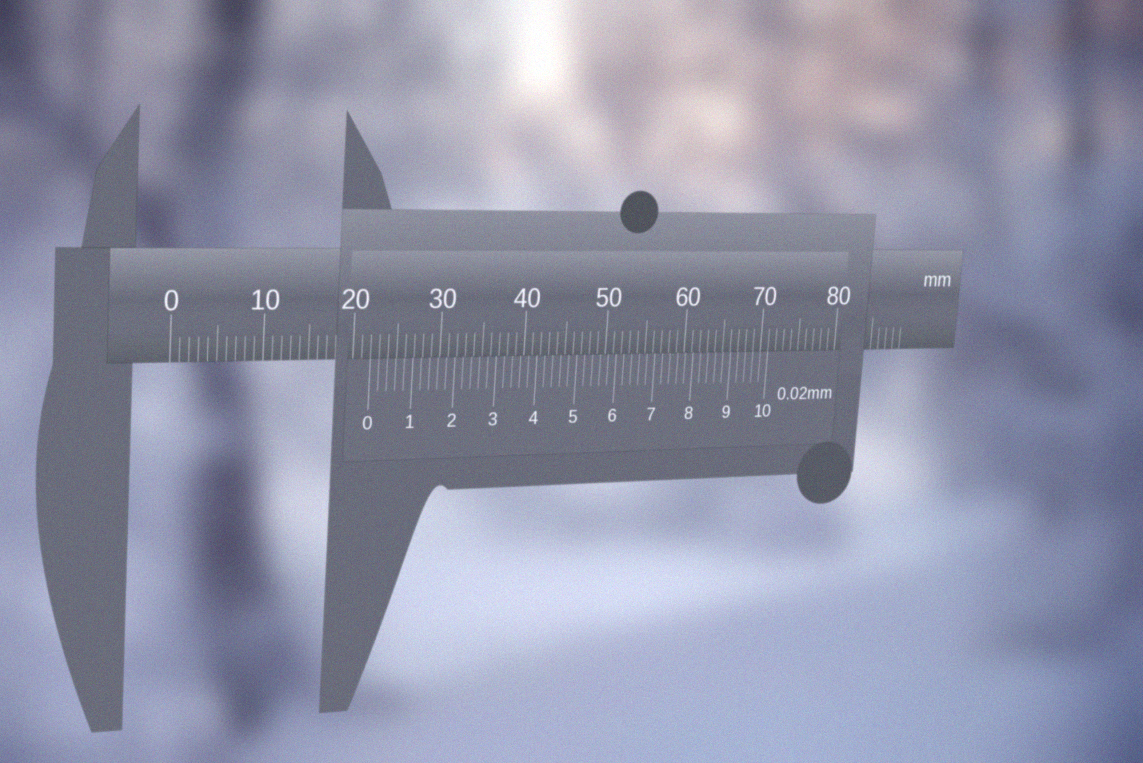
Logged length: 22.0,mm
